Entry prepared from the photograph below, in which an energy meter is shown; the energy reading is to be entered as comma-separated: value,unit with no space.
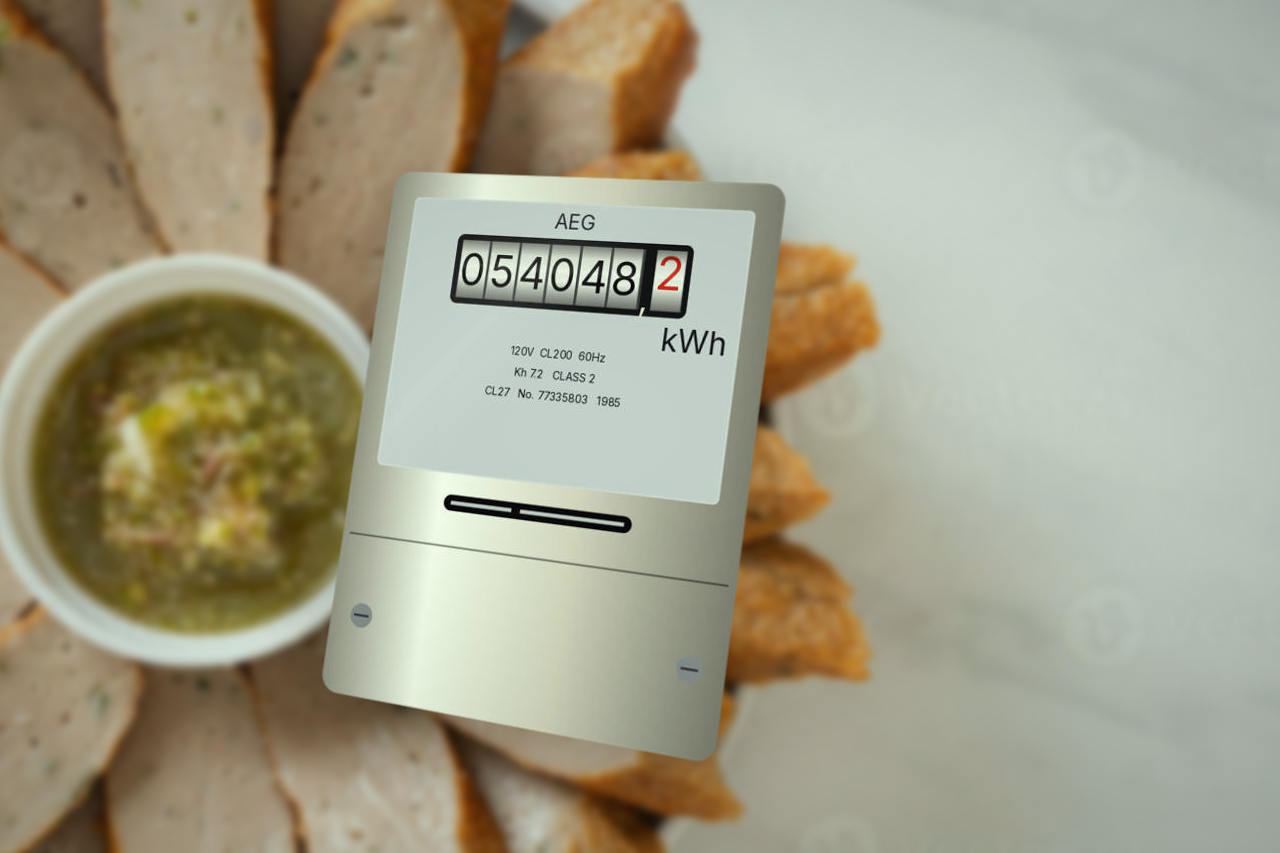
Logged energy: 54048.2,kWh
